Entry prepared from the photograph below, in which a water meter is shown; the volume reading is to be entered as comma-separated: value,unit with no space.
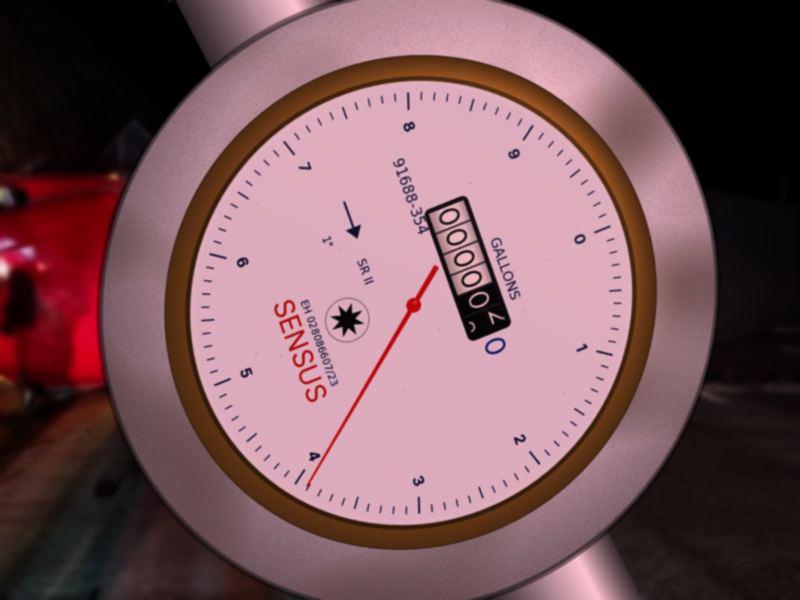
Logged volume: 23.9,gal
